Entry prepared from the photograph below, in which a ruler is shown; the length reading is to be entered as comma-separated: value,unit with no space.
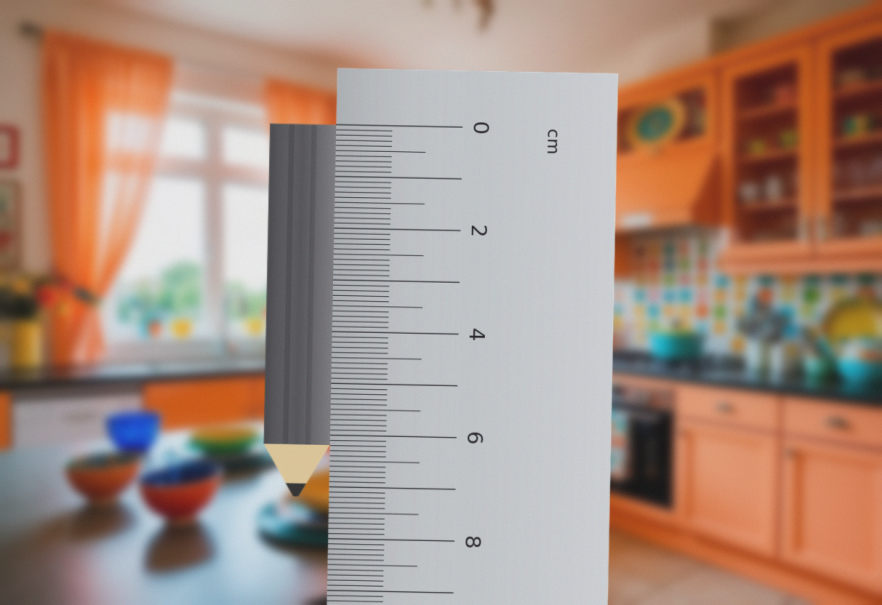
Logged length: 7.2,cm
